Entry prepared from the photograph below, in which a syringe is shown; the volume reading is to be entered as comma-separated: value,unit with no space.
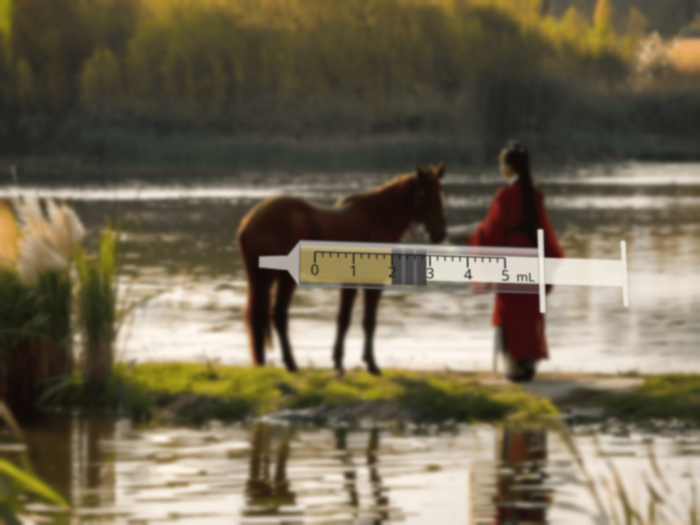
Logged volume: 2,mL
